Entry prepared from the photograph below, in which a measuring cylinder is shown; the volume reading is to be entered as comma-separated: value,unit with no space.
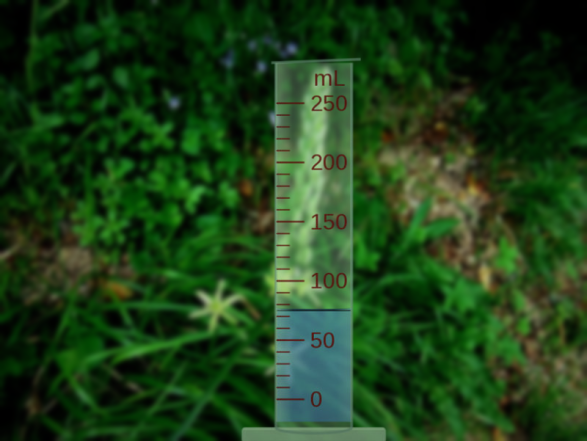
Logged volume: 75,mL
